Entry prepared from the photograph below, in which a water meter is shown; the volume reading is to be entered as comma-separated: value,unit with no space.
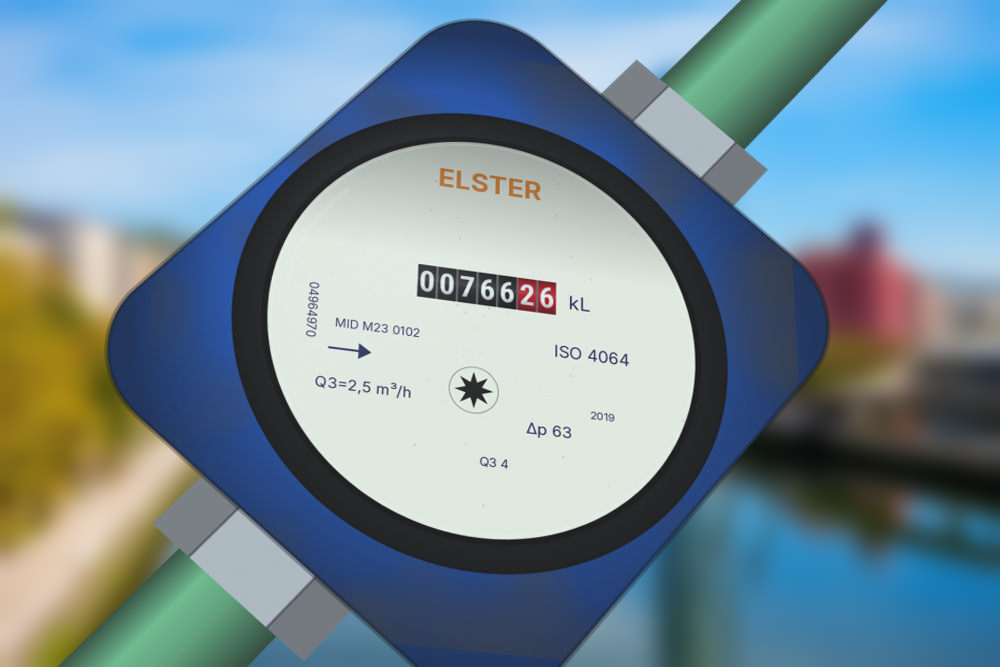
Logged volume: 766.26,kL
